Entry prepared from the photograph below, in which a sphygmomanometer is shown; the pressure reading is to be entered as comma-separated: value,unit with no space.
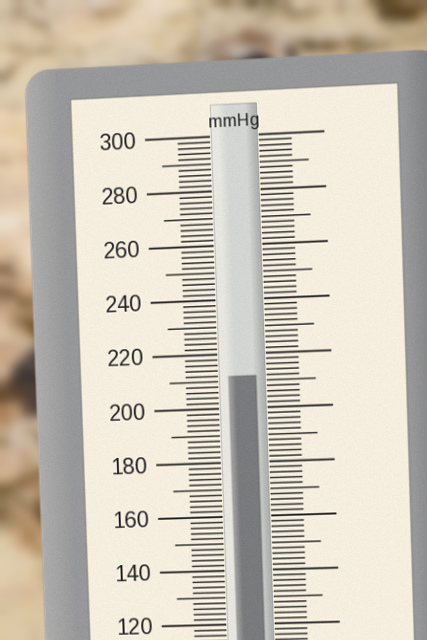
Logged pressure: 212,mmHg
